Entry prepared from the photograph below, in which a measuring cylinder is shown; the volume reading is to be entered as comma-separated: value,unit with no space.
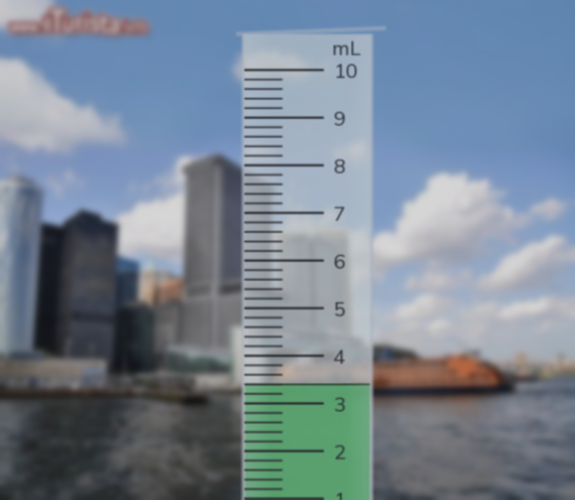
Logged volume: 3.4,mL
